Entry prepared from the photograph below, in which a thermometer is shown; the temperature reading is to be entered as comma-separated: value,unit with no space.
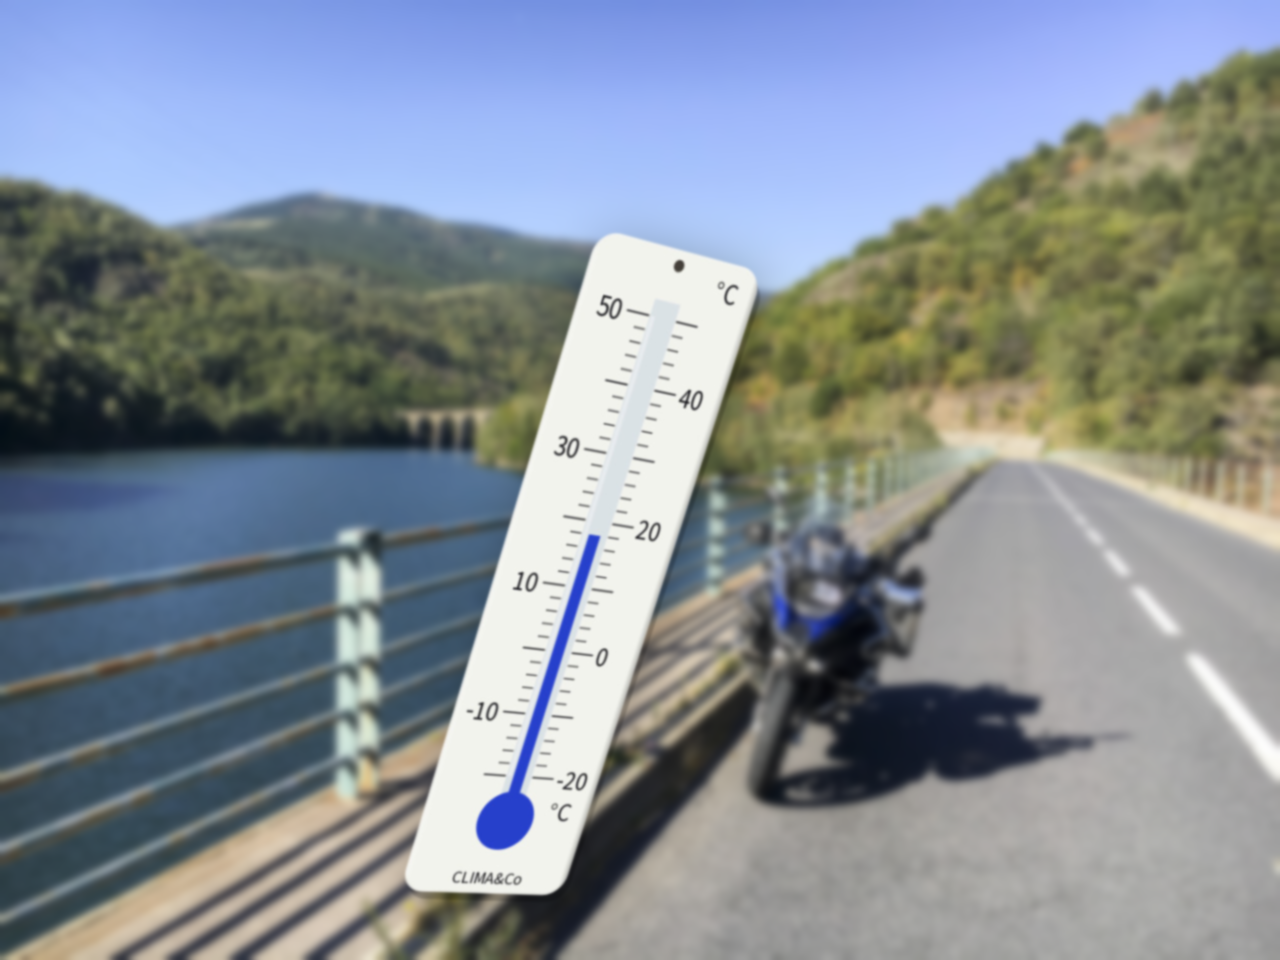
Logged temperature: 18,°C
